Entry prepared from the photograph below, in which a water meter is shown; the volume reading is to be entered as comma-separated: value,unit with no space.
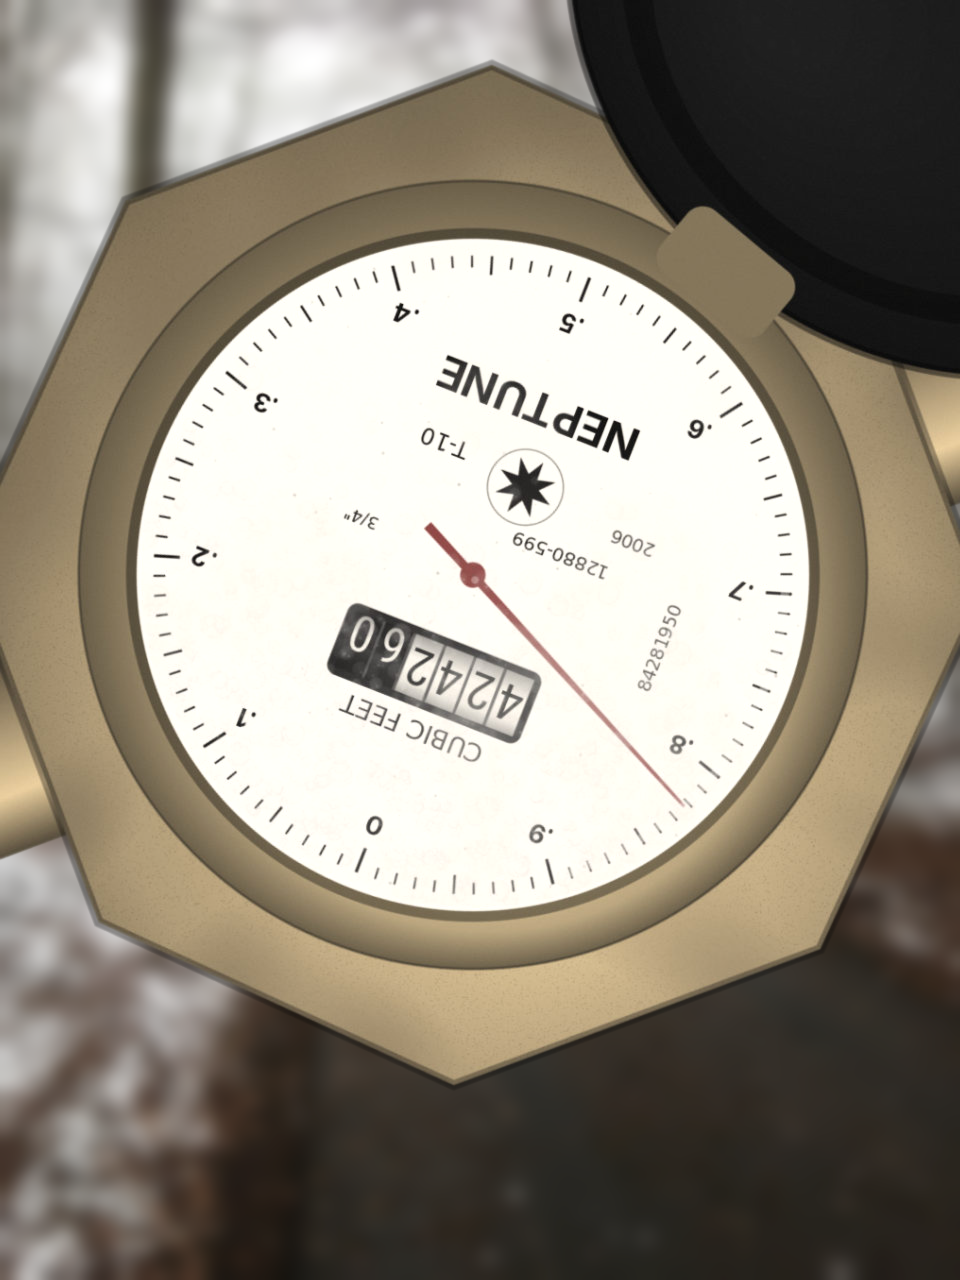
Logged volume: 424259.82,ft³
